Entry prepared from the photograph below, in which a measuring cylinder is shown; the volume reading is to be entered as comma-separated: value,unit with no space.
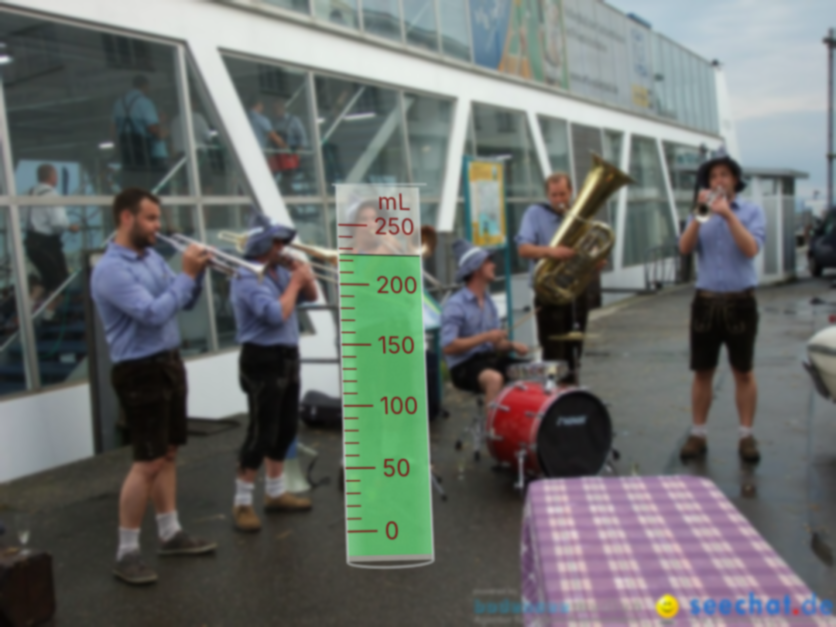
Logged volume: 225,mL
